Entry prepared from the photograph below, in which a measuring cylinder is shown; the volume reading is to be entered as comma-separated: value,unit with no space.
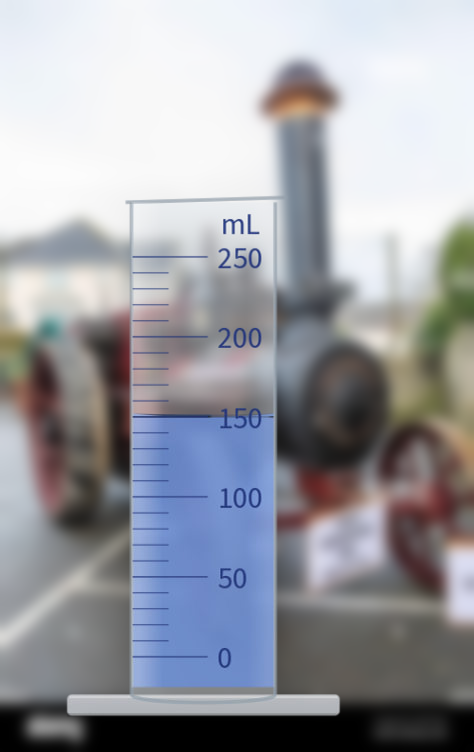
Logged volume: 150,mL
